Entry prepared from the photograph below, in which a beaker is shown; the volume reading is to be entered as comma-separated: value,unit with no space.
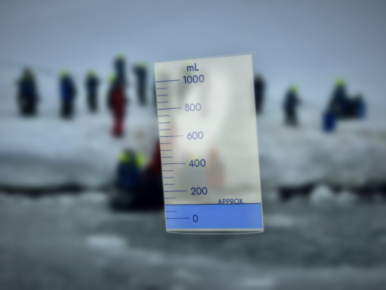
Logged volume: 100,mL
